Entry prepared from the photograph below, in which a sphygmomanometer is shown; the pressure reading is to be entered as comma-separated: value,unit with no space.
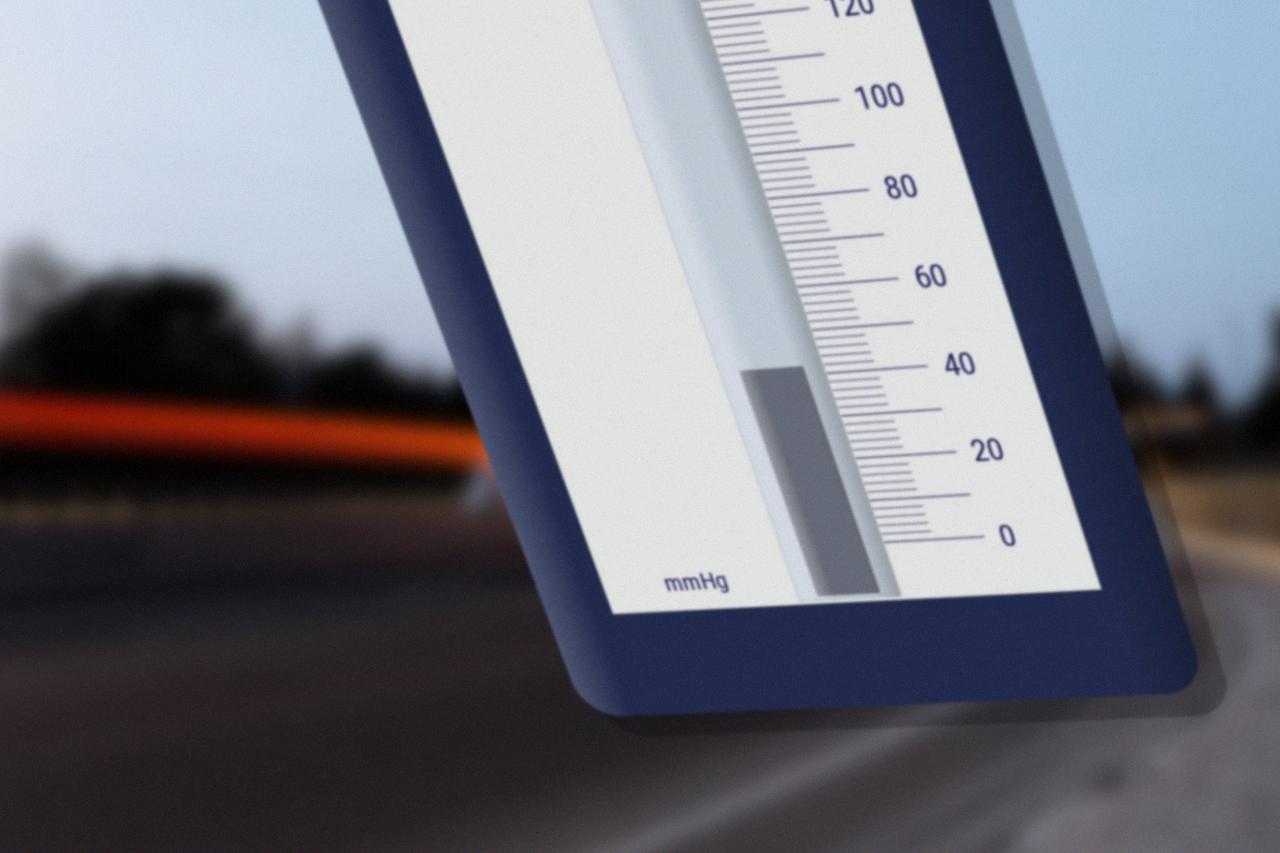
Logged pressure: 42,mmHg
